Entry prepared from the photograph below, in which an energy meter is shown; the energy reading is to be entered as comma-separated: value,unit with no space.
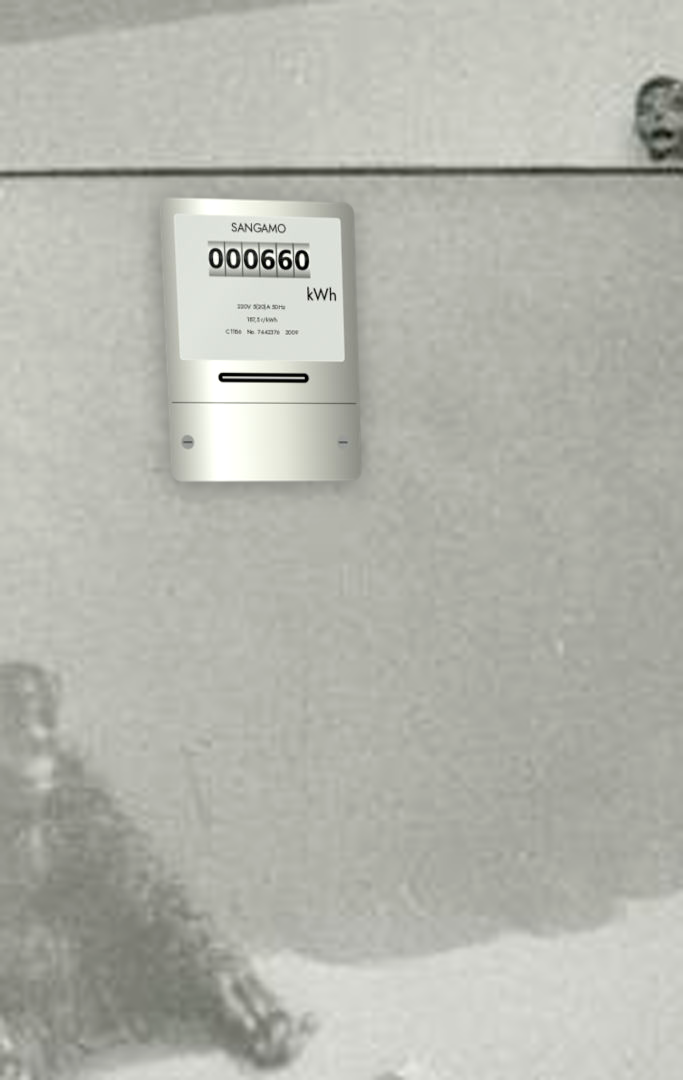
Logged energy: 660,kWh
